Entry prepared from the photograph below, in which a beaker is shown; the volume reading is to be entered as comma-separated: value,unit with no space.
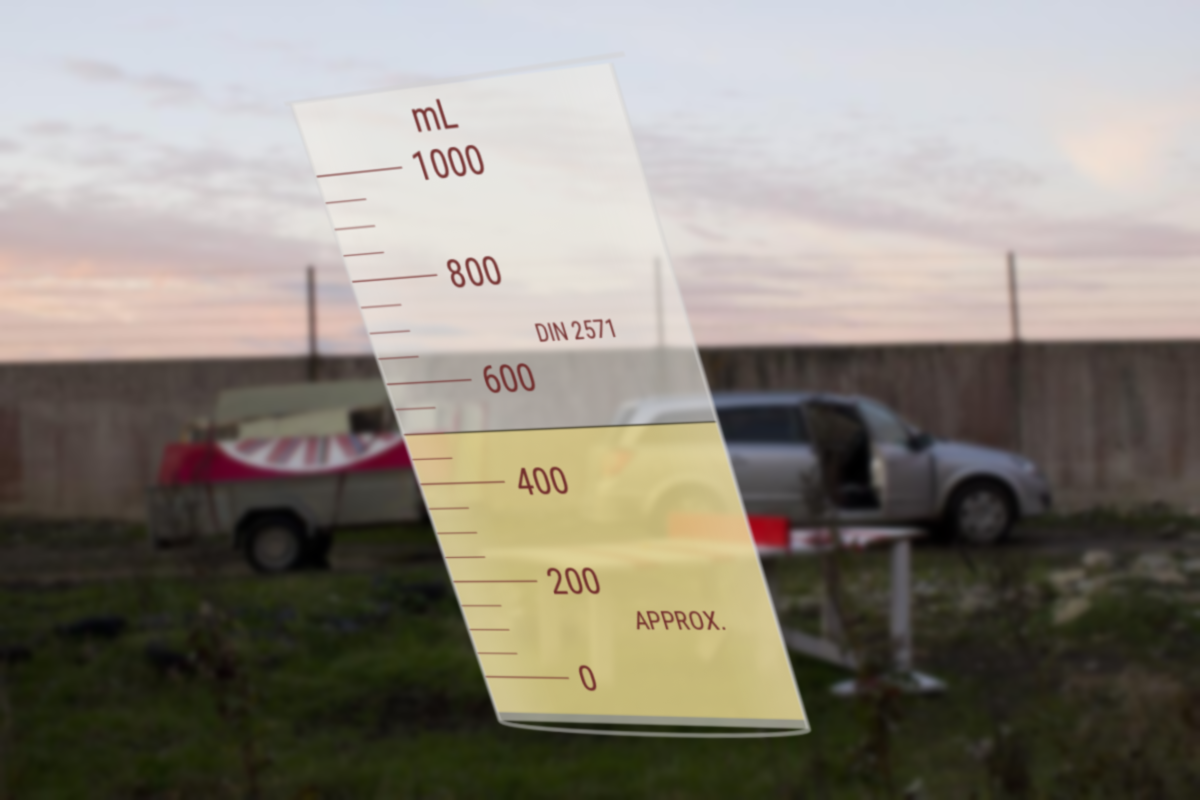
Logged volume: 500,mL
